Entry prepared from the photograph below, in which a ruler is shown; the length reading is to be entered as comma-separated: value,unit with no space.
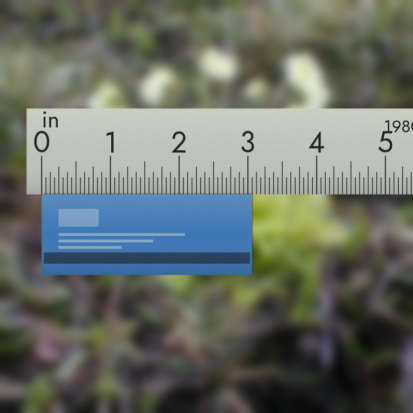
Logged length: 3.0625,in
